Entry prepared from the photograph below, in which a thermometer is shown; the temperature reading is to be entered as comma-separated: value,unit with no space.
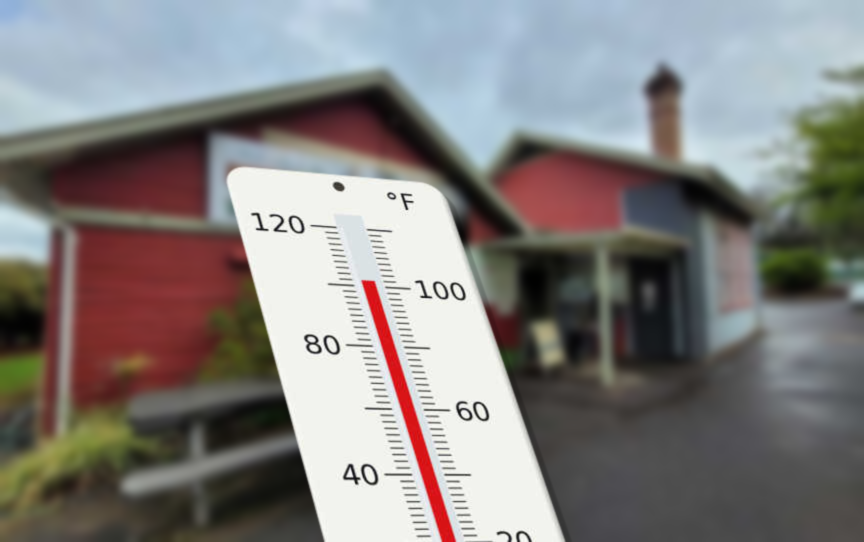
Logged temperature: 102,°F
